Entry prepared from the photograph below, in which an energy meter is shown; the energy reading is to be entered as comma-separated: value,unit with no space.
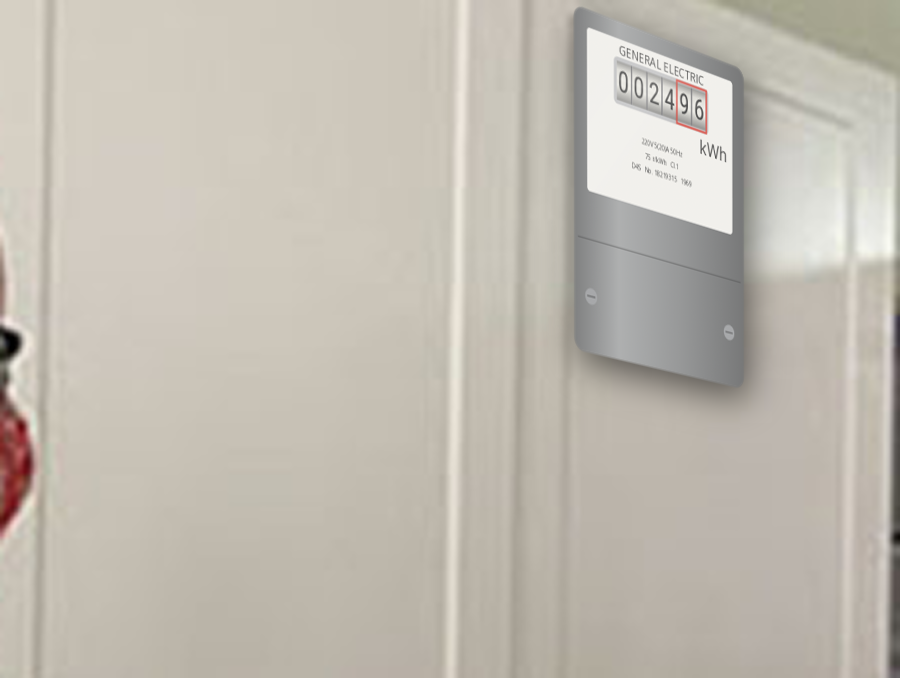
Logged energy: 24.96,kWh
